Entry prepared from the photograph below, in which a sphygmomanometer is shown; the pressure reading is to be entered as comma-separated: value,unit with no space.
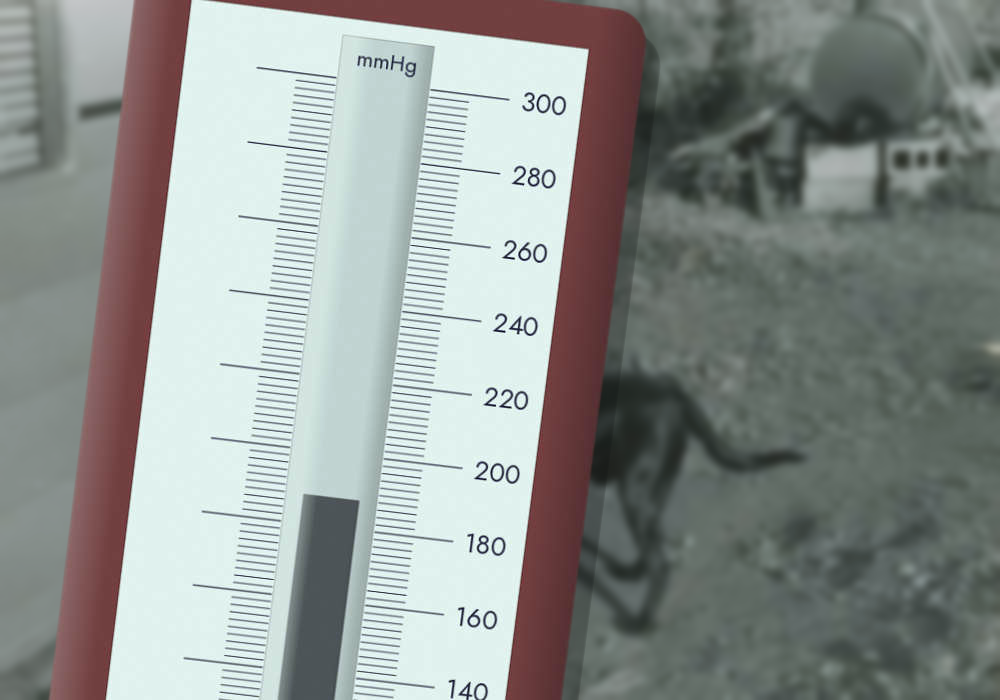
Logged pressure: 188,mmHg
